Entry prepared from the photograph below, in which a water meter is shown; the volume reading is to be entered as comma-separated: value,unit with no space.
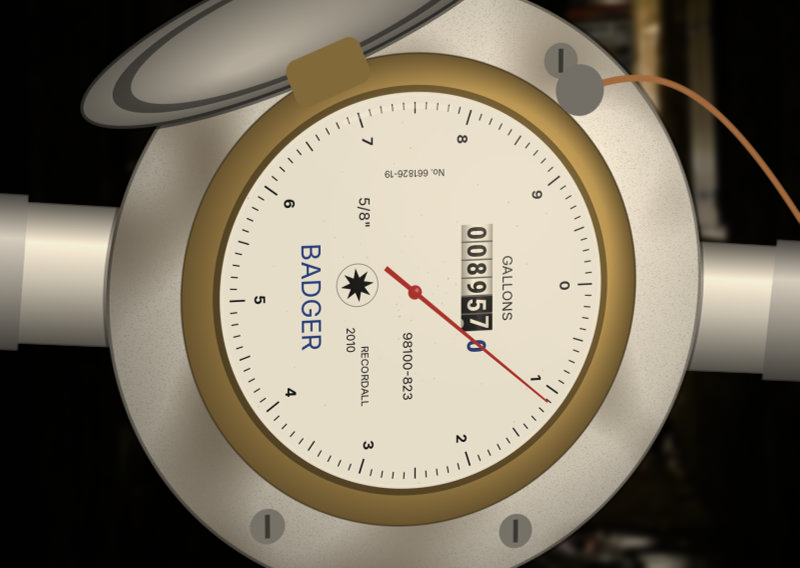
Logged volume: 89571.1,gal
